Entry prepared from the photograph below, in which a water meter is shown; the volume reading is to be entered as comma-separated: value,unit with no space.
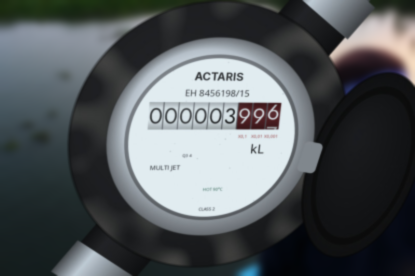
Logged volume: 3.996,kL
